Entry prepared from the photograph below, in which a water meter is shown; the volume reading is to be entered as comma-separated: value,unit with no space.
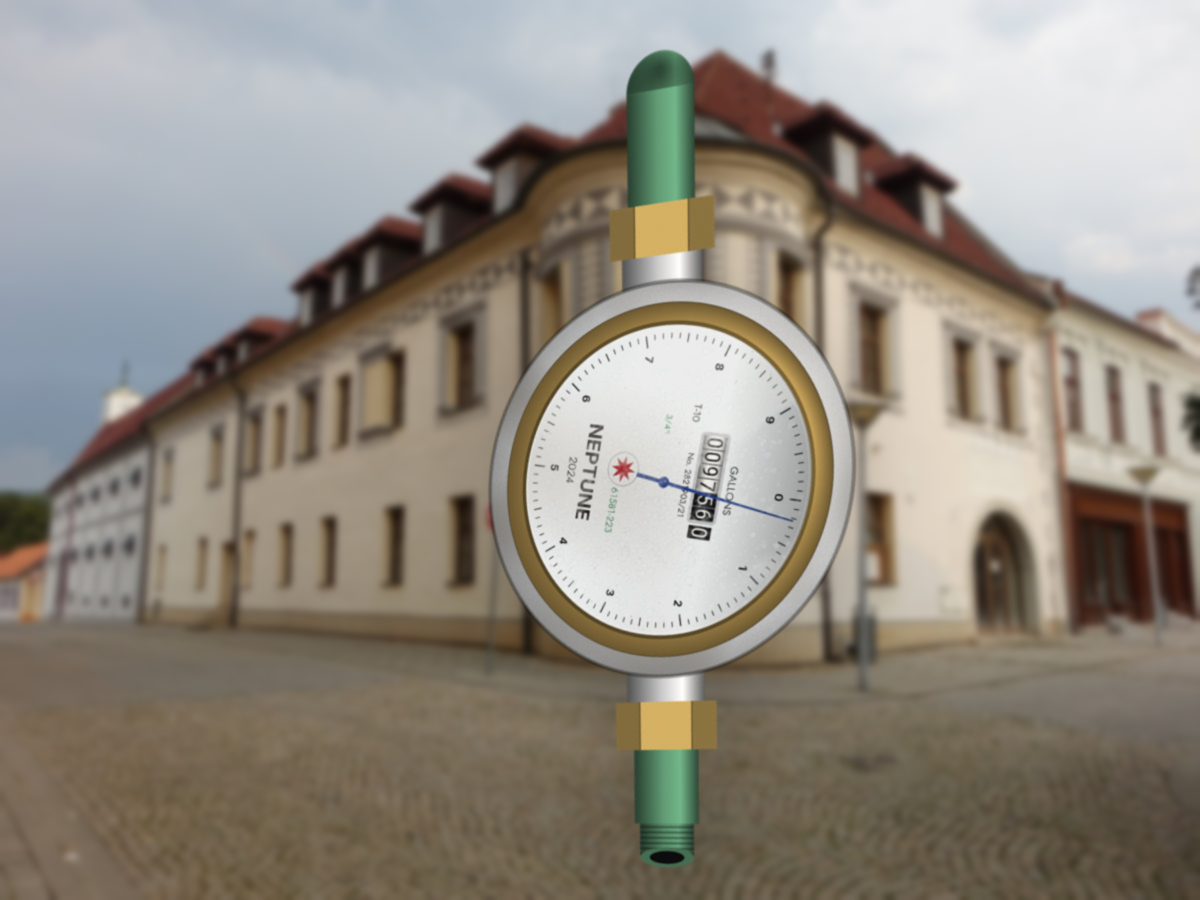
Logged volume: 97560.2,gal
